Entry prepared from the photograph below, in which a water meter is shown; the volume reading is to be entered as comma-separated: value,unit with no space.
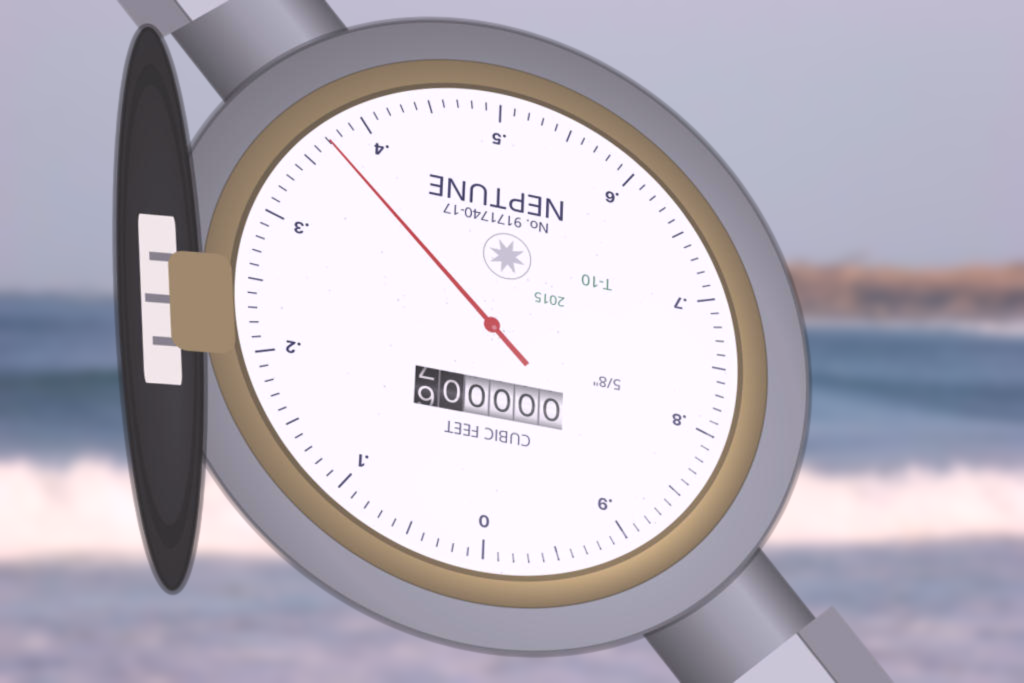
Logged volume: 6.37,ft³
